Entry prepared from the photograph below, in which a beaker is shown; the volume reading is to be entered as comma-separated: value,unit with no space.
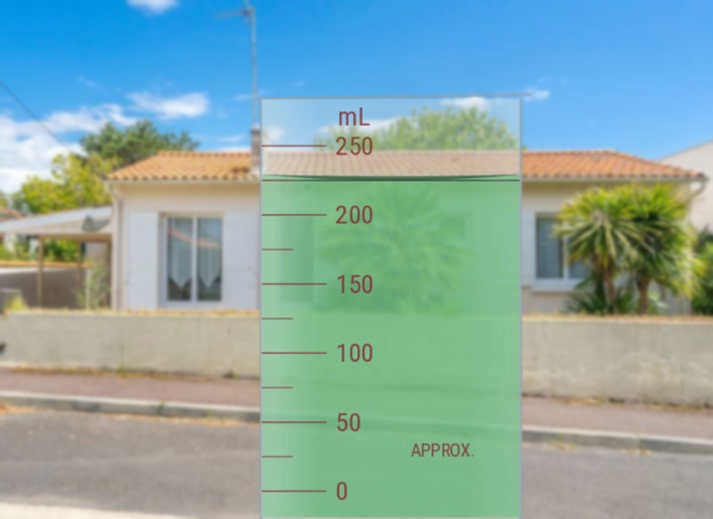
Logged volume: 225,mL
